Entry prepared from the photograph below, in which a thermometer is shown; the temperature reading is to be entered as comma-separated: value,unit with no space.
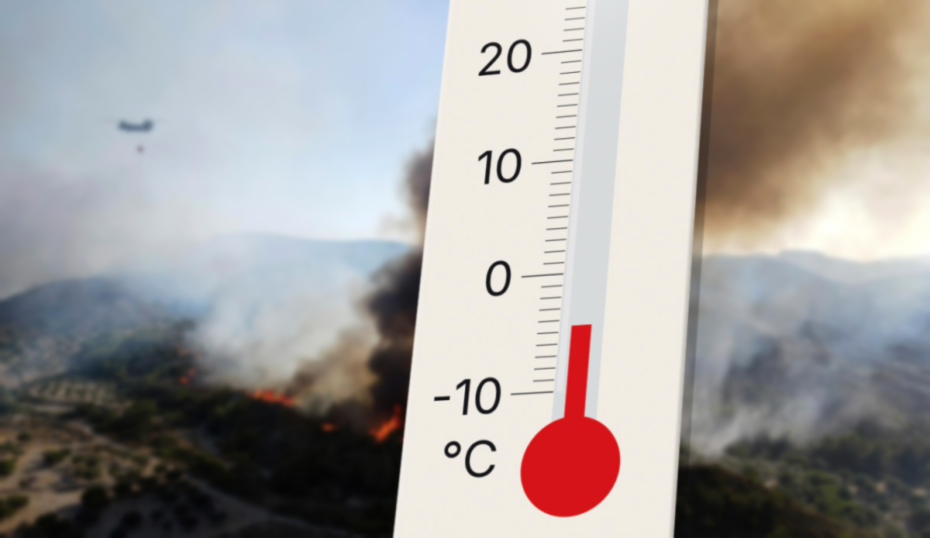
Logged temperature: -4.5,°C
